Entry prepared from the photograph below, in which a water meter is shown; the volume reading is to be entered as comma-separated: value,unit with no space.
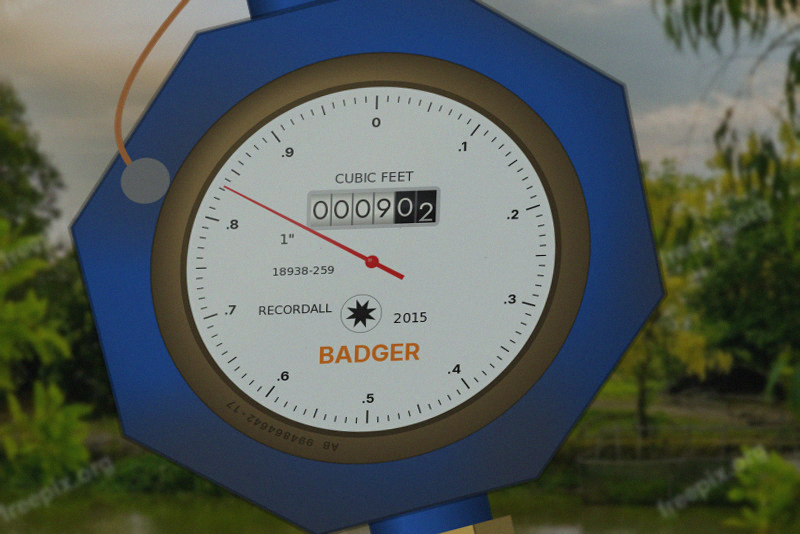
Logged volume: 901.83,ft³
